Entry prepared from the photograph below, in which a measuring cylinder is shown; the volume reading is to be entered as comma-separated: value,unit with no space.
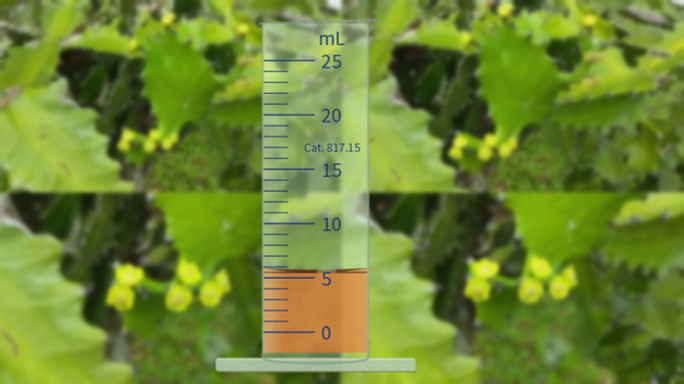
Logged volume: 5.5,mL
